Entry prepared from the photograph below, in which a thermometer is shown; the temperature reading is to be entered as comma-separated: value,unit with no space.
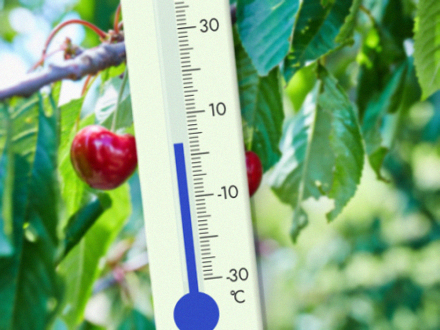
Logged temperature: 3,°C
